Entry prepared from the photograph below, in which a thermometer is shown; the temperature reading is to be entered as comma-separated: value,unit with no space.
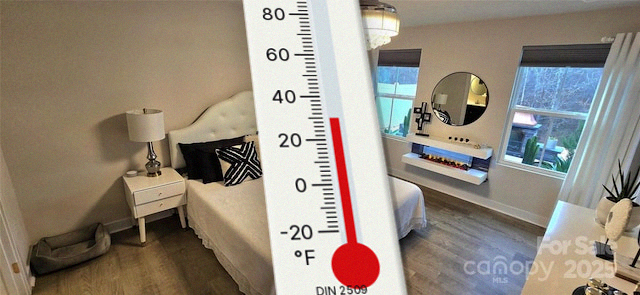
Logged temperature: 30,°F
